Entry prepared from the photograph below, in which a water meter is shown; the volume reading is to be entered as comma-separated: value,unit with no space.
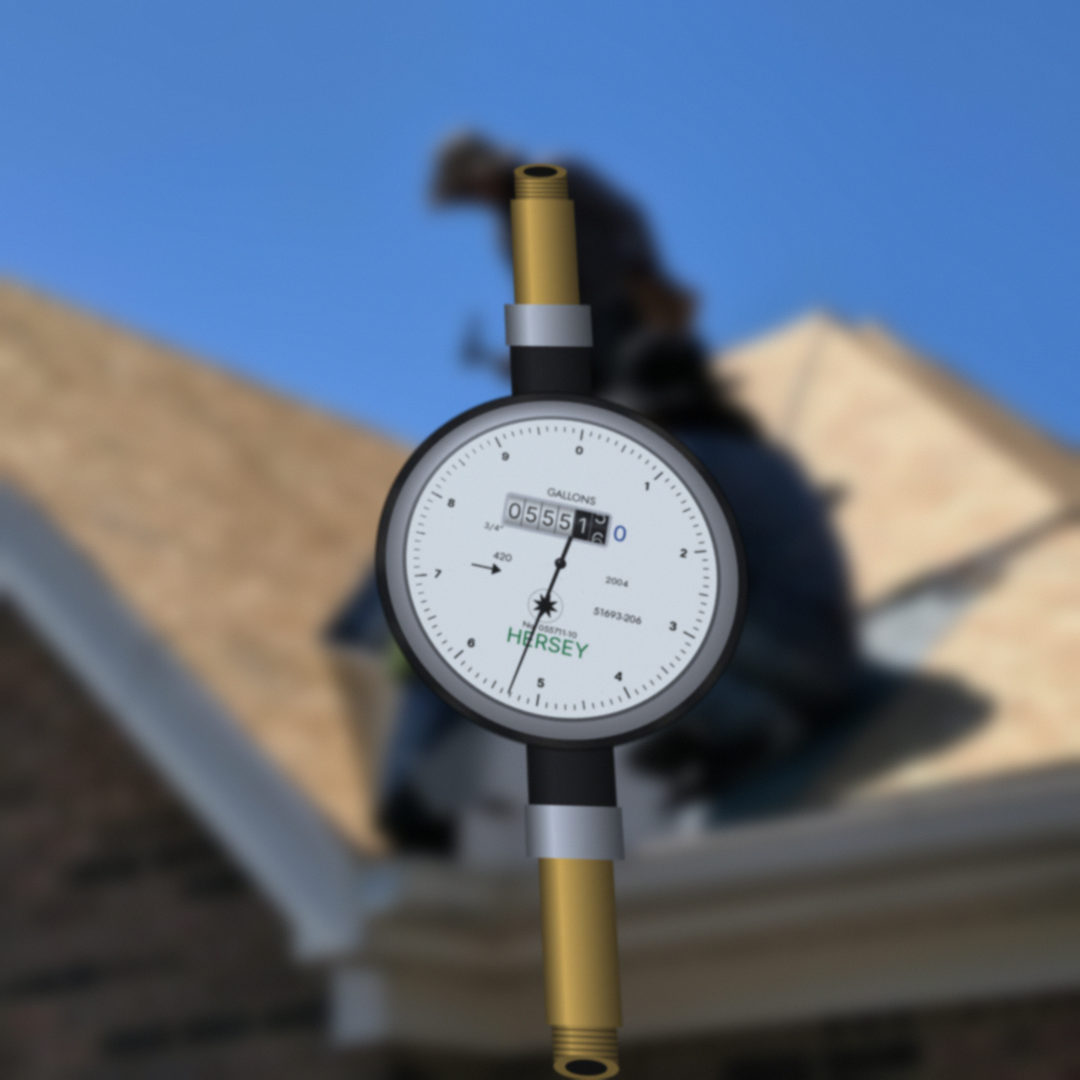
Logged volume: 555155.3,gal
